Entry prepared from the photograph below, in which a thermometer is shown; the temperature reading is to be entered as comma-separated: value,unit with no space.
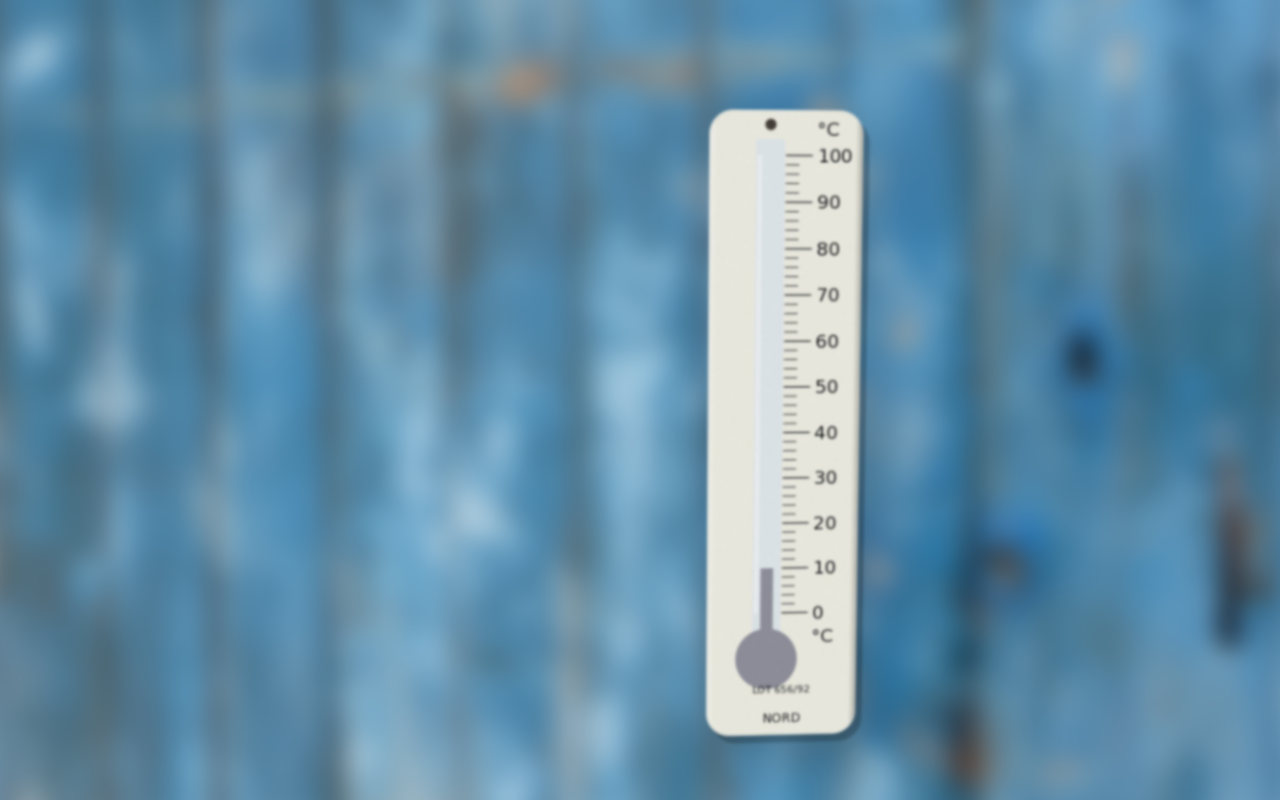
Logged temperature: 10,°C
